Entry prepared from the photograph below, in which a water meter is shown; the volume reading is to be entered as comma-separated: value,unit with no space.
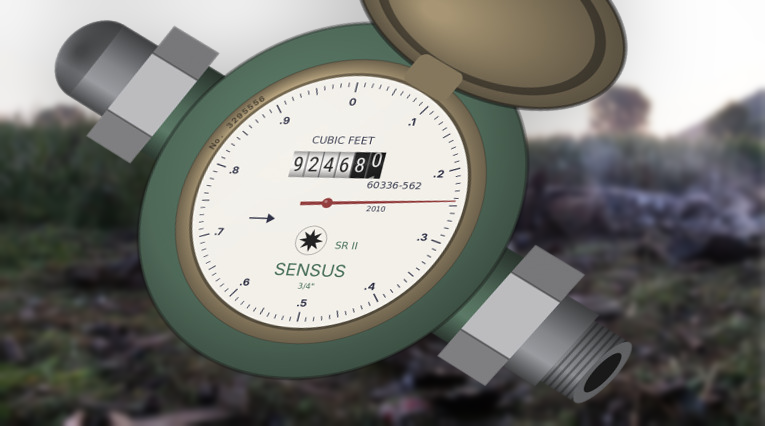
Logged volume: 924680.24,ft³
